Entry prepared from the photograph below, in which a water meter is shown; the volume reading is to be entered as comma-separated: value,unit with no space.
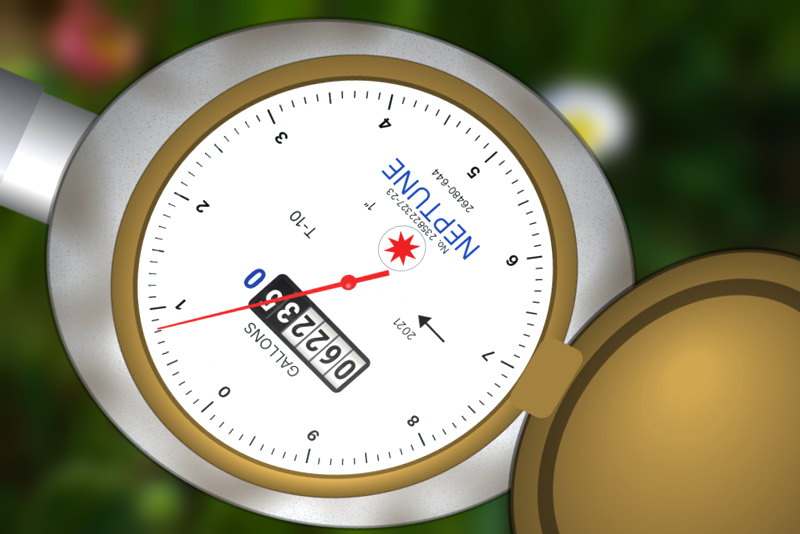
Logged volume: 622350.8,gal
